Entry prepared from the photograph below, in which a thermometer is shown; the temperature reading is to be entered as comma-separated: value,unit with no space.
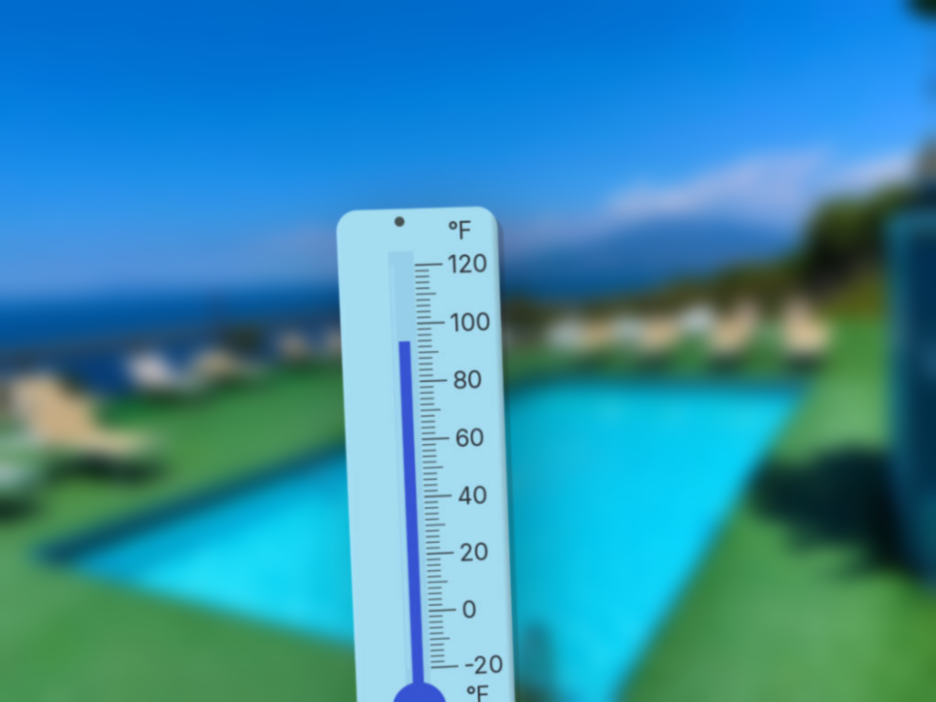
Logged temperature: 94,°F
